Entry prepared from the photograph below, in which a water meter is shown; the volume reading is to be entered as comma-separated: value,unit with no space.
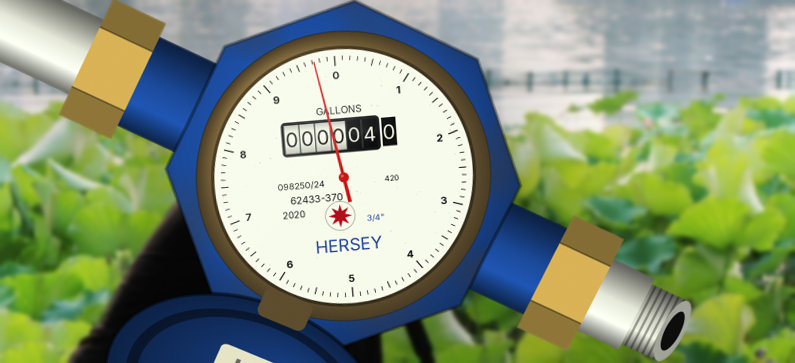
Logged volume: 39.7,gal
